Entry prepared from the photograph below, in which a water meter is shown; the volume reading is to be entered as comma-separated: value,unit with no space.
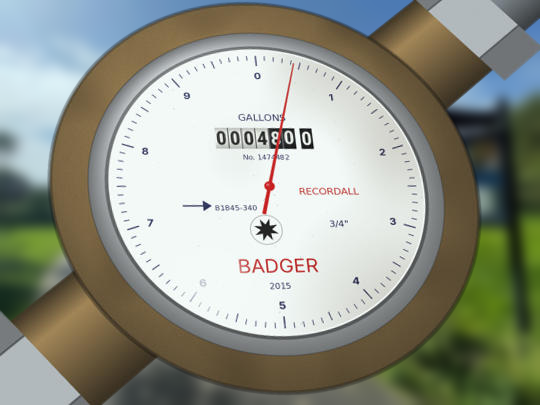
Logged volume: 4800.4,gal
